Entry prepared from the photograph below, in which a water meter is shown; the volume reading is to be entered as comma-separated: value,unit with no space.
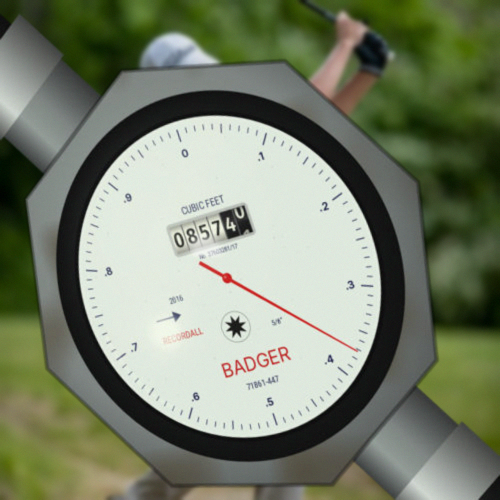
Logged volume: 85740.37,ft³
